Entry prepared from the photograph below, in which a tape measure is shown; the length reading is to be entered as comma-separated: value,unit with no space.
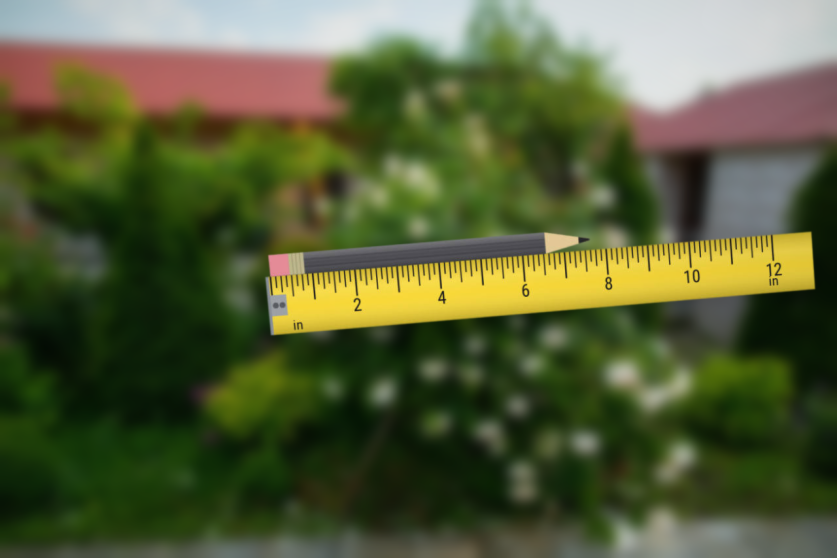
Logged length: 7.625,in
